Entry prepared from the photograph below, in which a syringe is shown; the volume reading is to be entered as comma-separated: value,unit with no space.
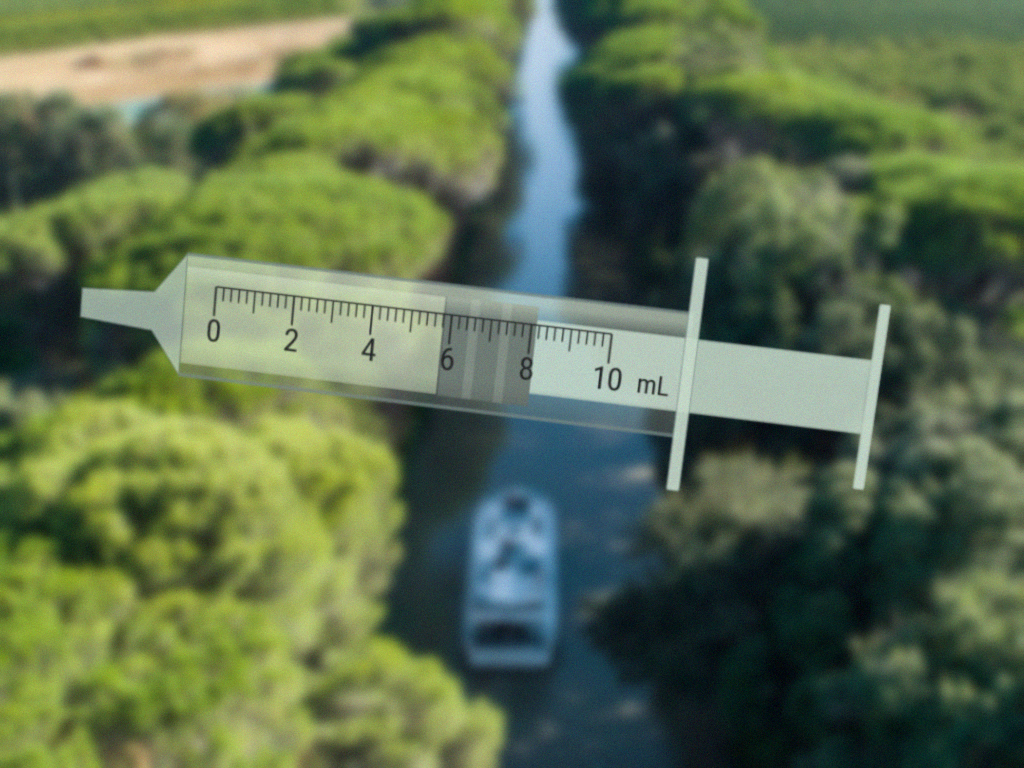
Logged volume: 5.8,mL
